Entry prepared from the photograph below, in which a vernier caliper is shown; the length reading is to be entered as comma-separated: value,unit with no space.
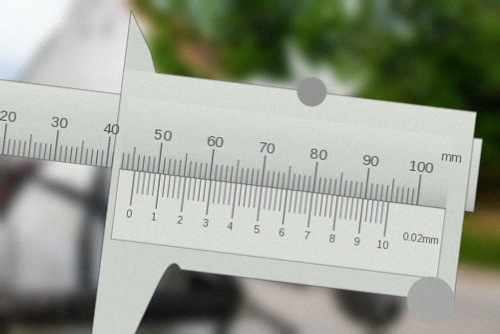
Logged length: 45.5,mm
